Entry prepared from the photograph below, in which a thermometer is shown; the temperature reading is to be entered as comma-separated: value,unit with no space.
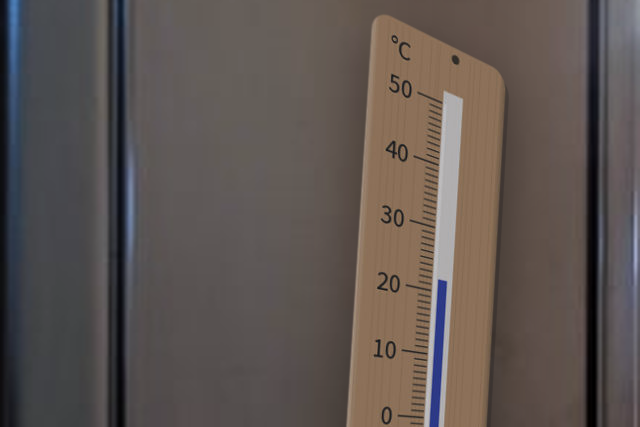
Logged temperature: 22,°C
